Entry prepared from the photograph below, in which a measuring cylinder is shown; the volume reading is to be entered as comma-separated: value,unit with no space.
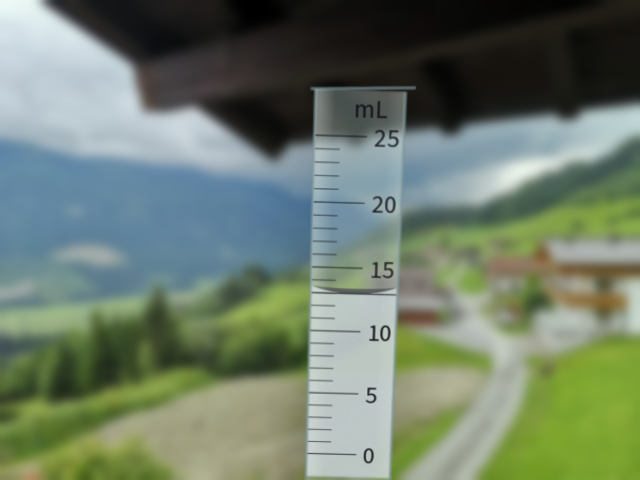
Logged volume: 13,mL
